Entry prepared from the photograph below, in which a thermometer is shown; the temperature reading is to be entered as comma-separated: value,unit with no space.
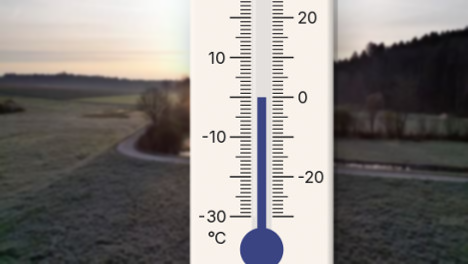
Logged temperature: 0,°C
